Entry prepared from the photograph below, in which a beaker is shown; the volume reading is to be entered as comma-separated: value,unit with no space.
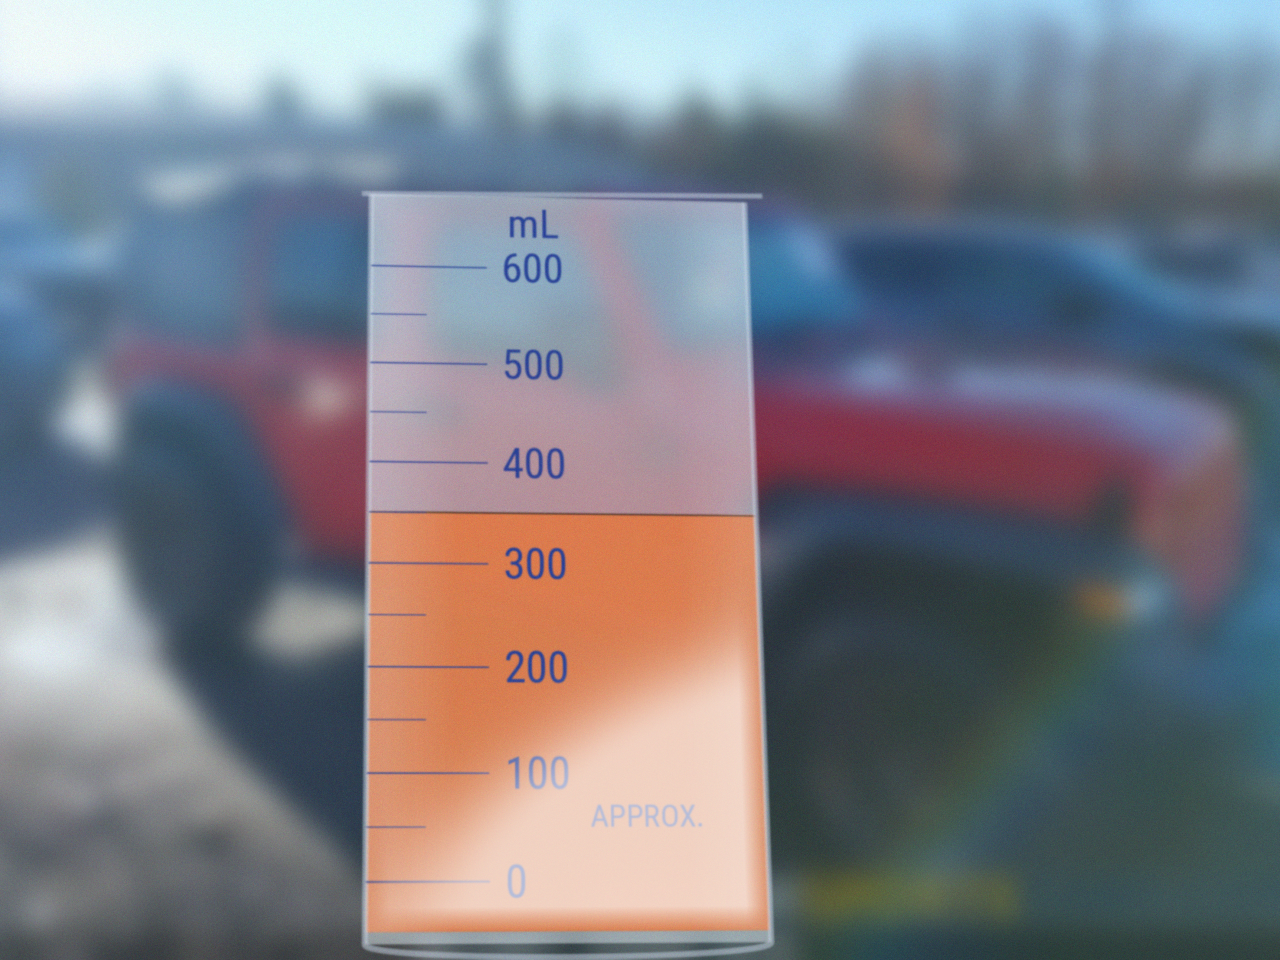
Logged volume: 350,mL
